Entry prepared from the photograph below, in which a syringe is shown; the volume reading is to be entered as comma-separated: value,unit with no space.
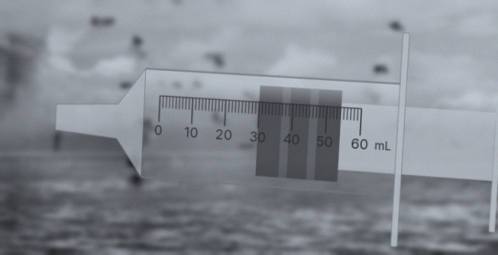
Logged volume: 30,mL
